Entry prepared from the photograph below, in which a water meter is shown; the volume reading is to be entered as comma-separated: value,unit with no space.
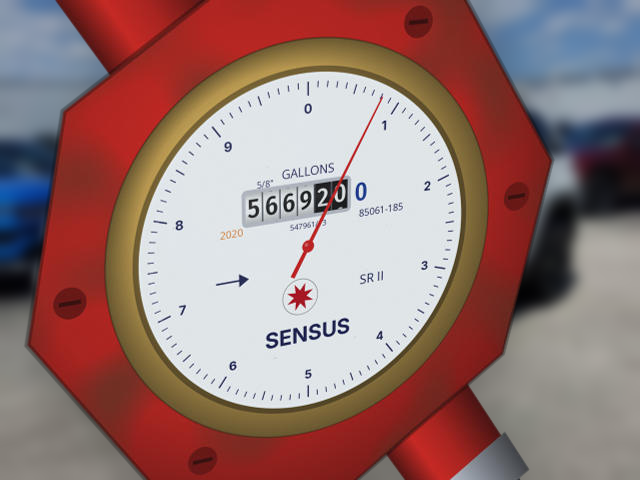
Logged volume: 5669200.8,gal
